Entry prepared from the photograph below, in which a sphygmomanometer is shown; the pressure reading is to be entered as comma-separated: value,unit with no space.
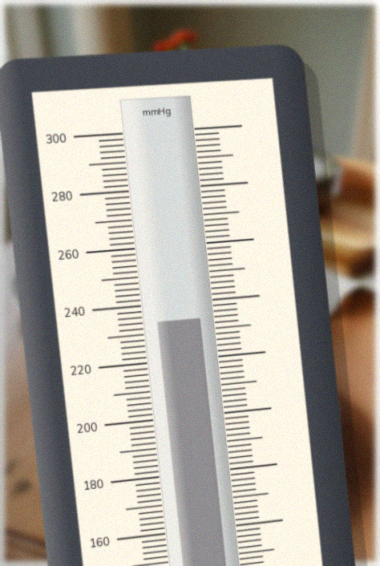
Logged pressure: 234,mmHg
